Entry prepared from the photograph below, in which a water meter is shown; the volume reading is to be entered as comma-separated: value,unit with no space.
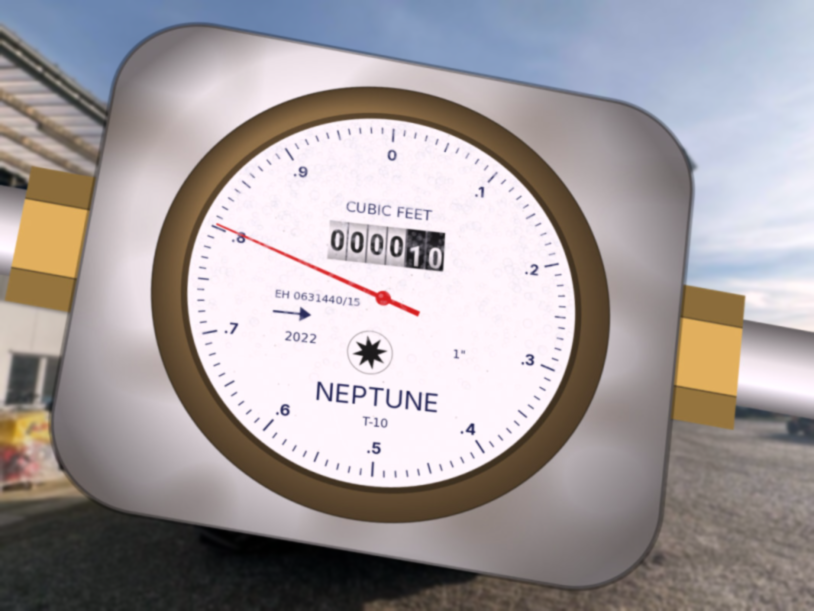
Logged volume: 9.80,ft³
